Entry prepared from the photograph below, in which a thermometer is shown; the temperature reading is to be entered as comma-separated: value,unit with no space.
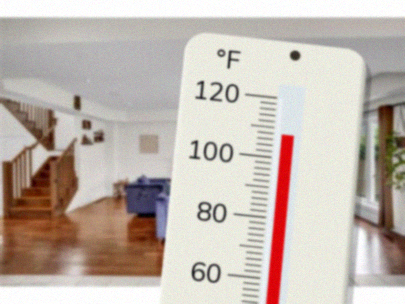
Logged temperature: 108,°F
